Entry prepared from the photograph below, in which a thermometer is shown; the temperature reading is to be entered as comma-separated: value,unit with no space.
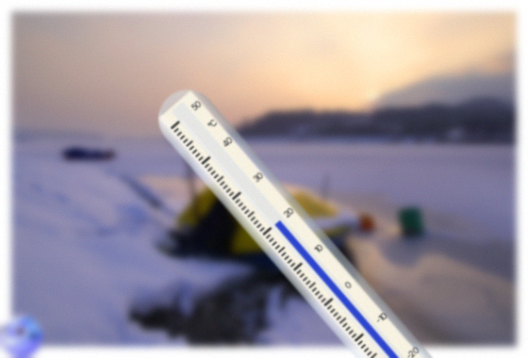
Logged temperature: 20,°C
